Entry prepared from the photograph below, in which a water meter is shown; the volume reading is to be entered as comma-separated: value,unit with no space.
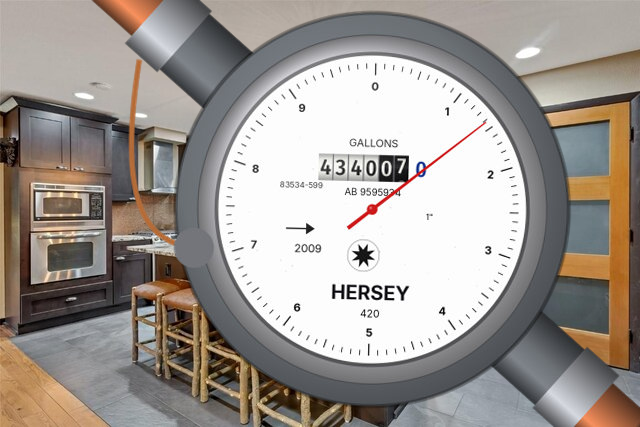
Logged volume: 4340071.4,gal
